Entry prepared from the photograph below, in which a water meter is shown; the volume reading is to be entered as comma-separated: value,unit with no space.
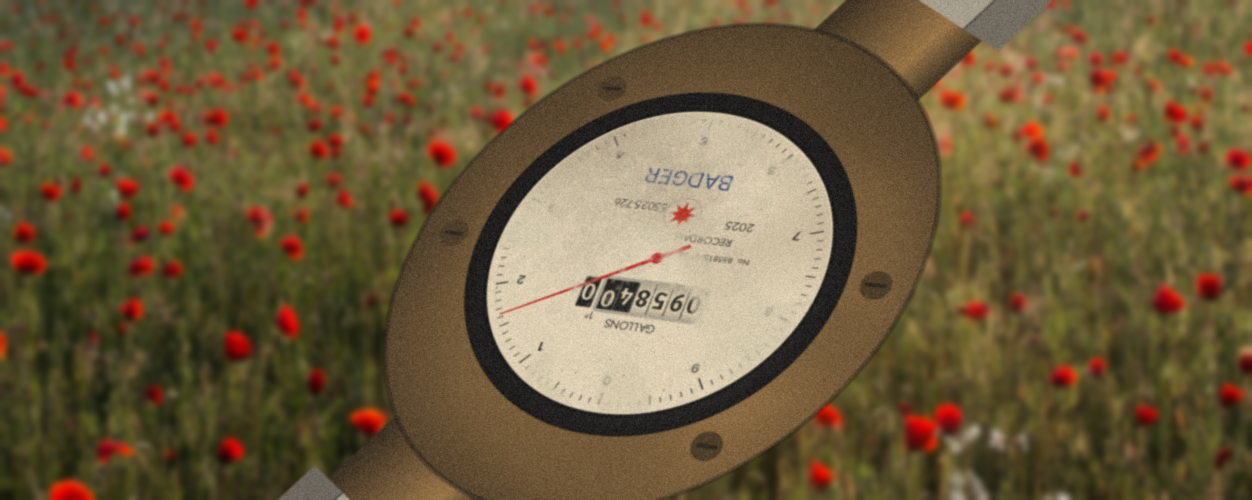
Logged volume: 958401.6,gal
